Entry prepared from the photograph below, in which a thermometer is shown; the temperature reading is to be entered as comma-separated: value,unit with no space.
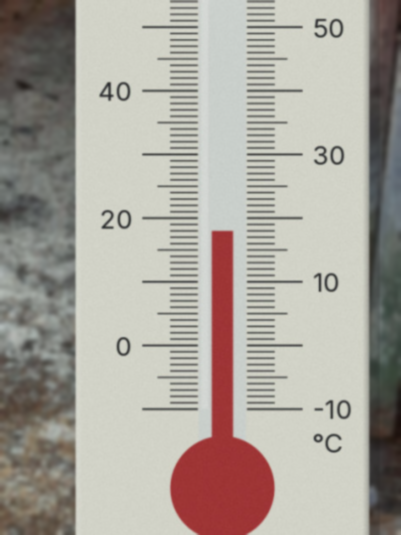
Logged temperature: 18,°C
